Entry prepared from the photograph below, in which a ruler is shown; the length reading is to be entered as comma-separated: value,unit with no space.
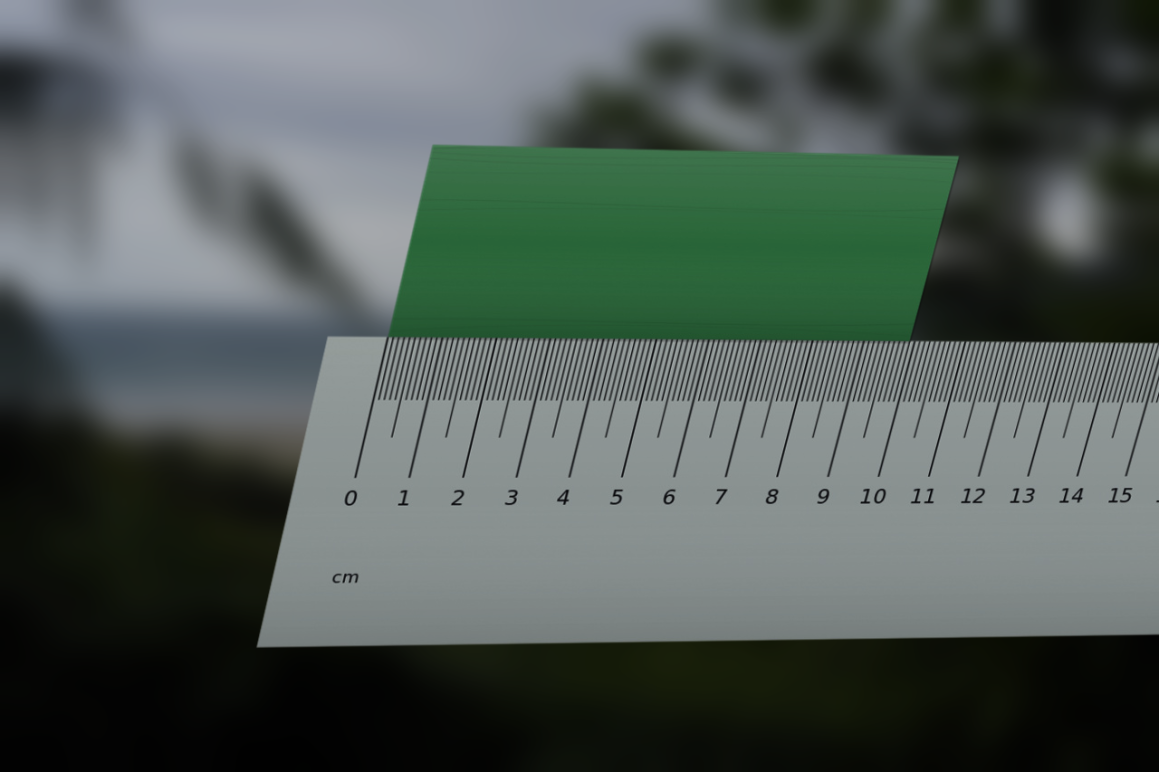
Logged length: 9.9,cm
